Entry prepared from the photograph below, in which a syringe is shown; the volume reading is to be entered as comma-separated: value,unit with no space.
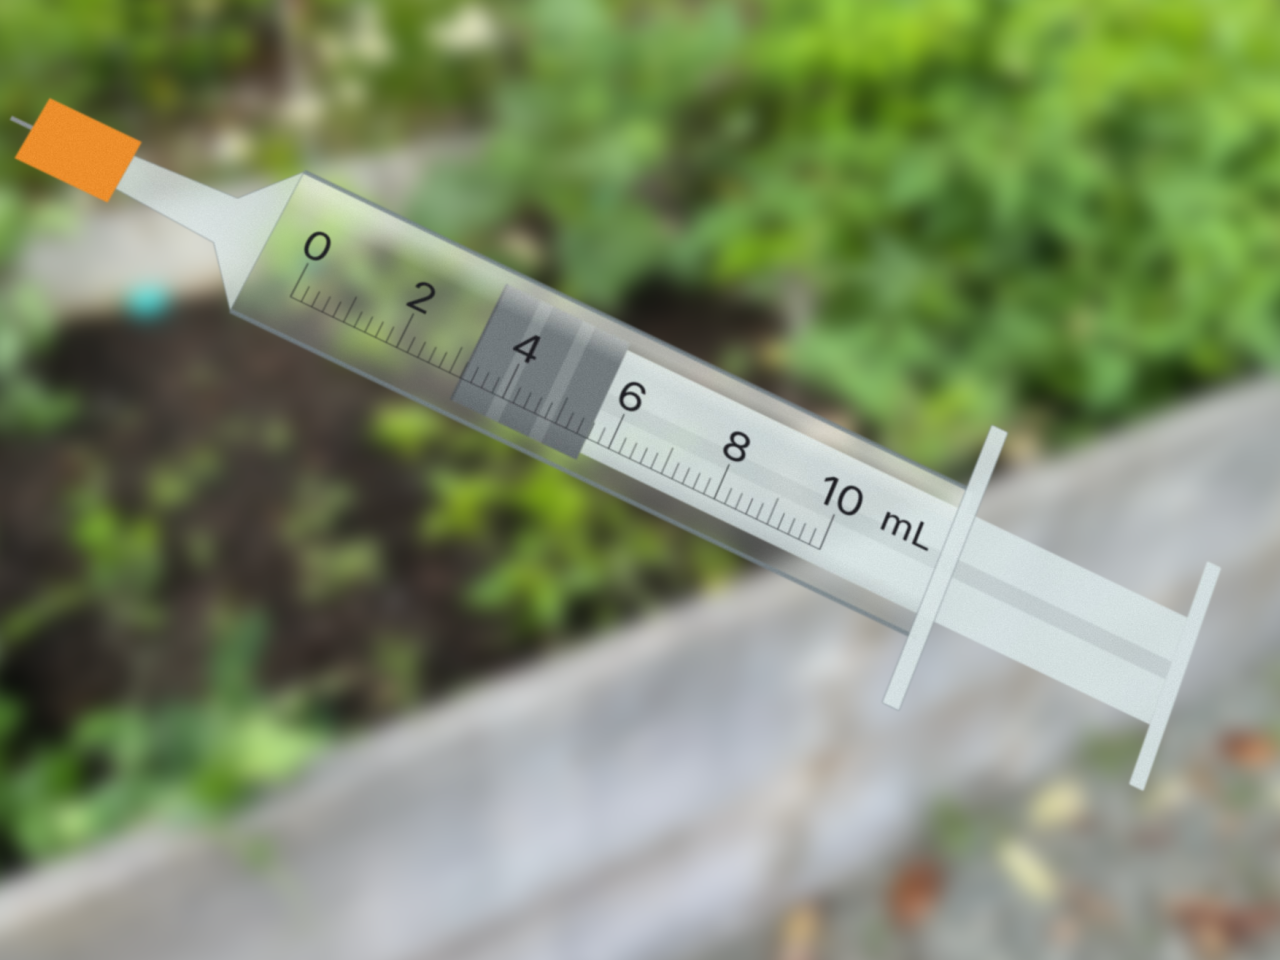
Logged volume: 3.2,mL
